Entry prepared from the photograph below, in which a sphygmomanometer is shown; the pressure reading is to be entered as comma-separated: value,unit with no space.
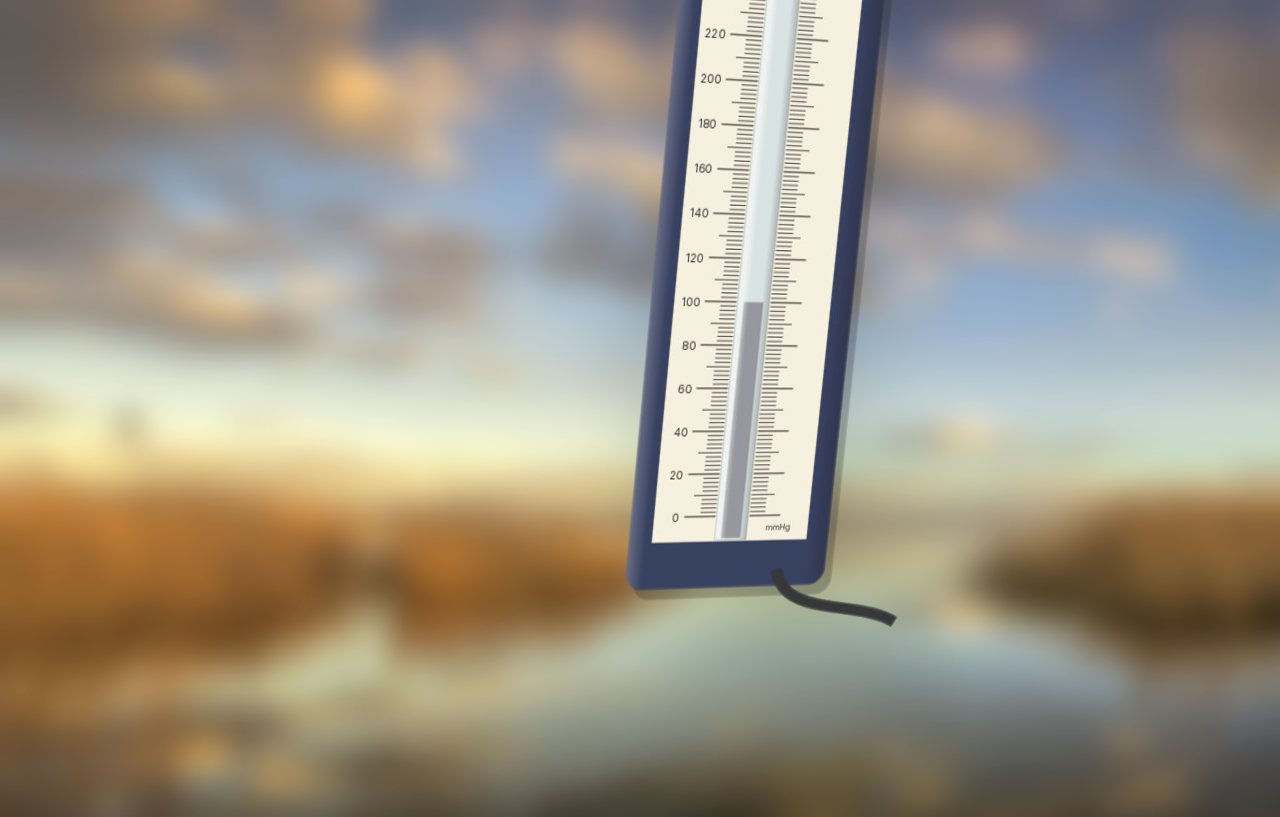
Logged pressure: 100,mmHg
